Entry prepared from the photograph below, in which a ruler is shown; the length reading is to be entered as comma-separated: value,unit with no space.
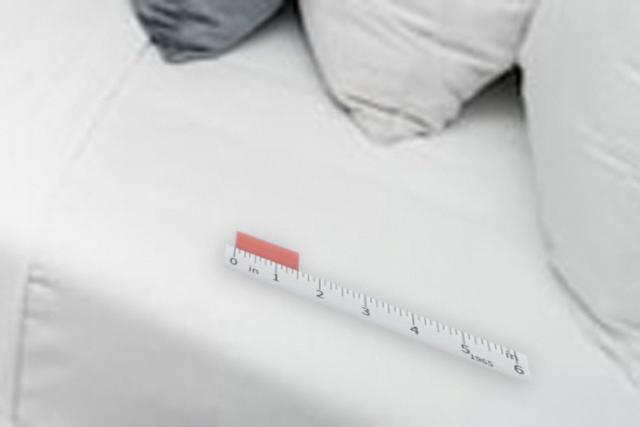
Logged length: 1.5,in
